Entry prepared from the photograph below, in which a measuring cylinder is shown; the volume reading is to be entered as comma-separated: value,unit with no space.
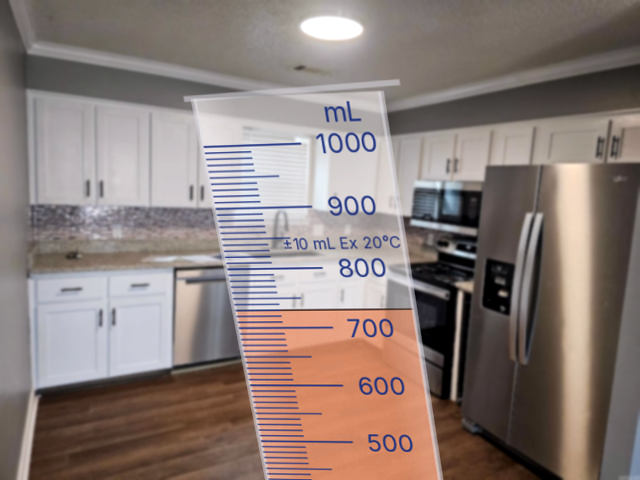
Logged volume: 730,mL
